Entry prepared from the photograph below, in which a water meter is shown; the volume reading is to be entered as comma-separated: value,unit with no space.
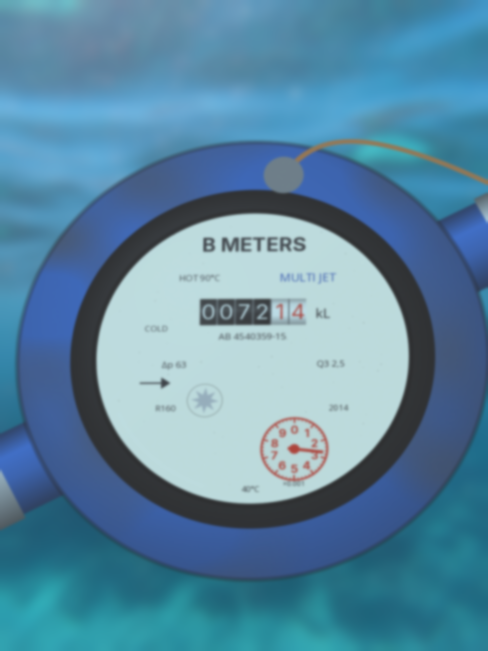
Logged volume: 72.142,kL
